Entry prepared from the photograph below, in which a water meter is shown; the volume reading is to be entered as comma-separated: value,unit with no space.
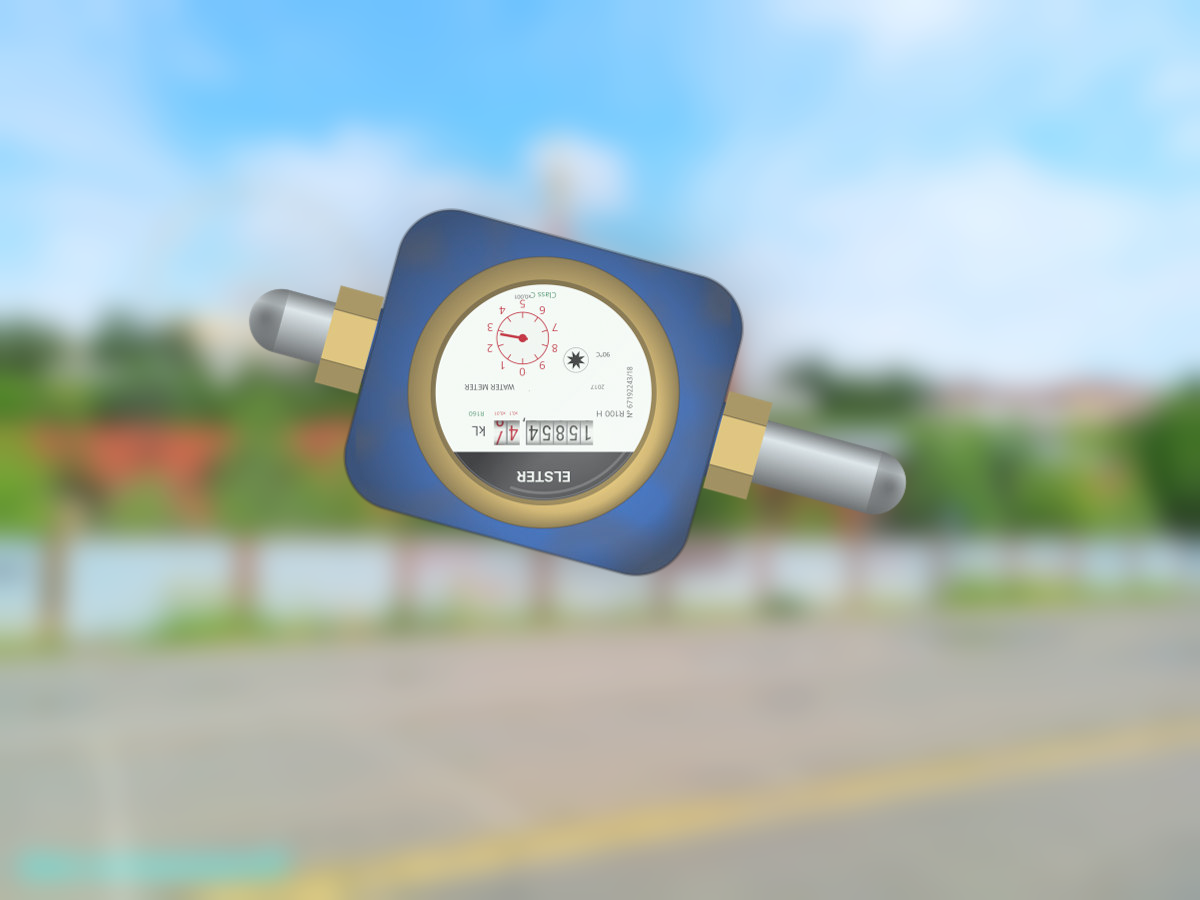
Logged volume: 15854.472,kL
